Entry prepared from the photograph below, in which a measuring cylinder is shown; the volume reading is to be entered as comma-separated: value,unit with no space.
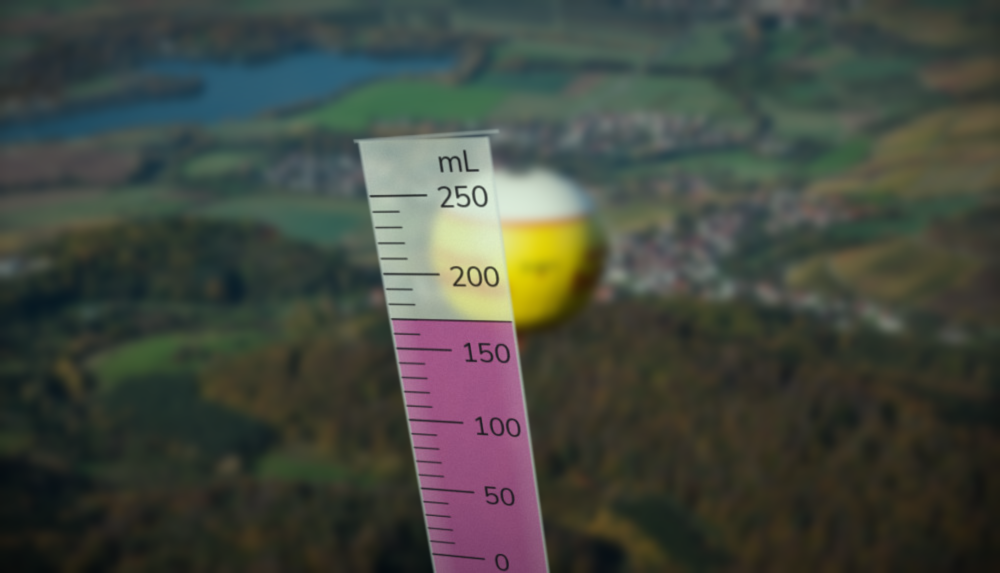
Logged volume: 170,mL
